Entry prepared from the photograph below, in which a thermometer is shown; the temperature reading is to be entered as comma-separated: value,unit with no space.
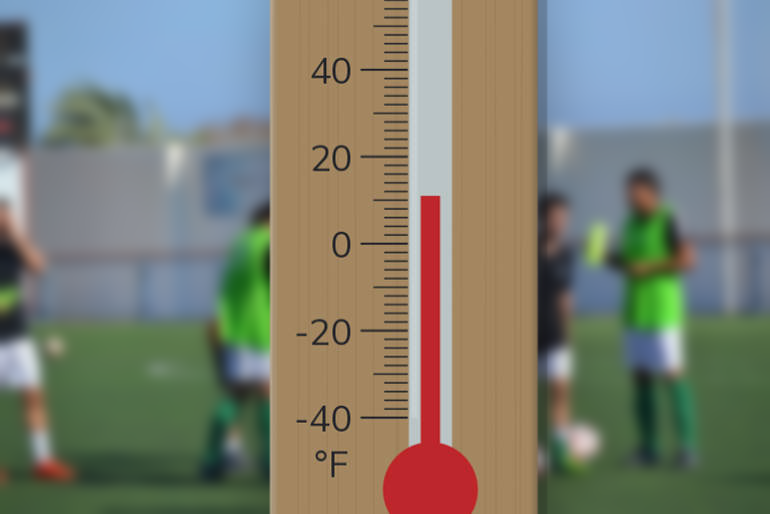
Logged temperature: 11,°F
